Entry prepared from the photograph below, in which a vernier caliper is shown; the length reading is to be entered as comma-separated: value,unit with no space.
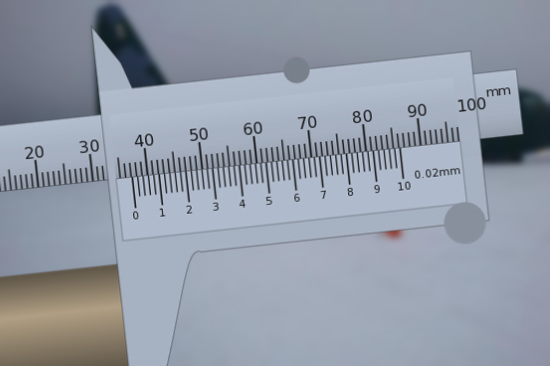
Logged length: 37.2,mm
